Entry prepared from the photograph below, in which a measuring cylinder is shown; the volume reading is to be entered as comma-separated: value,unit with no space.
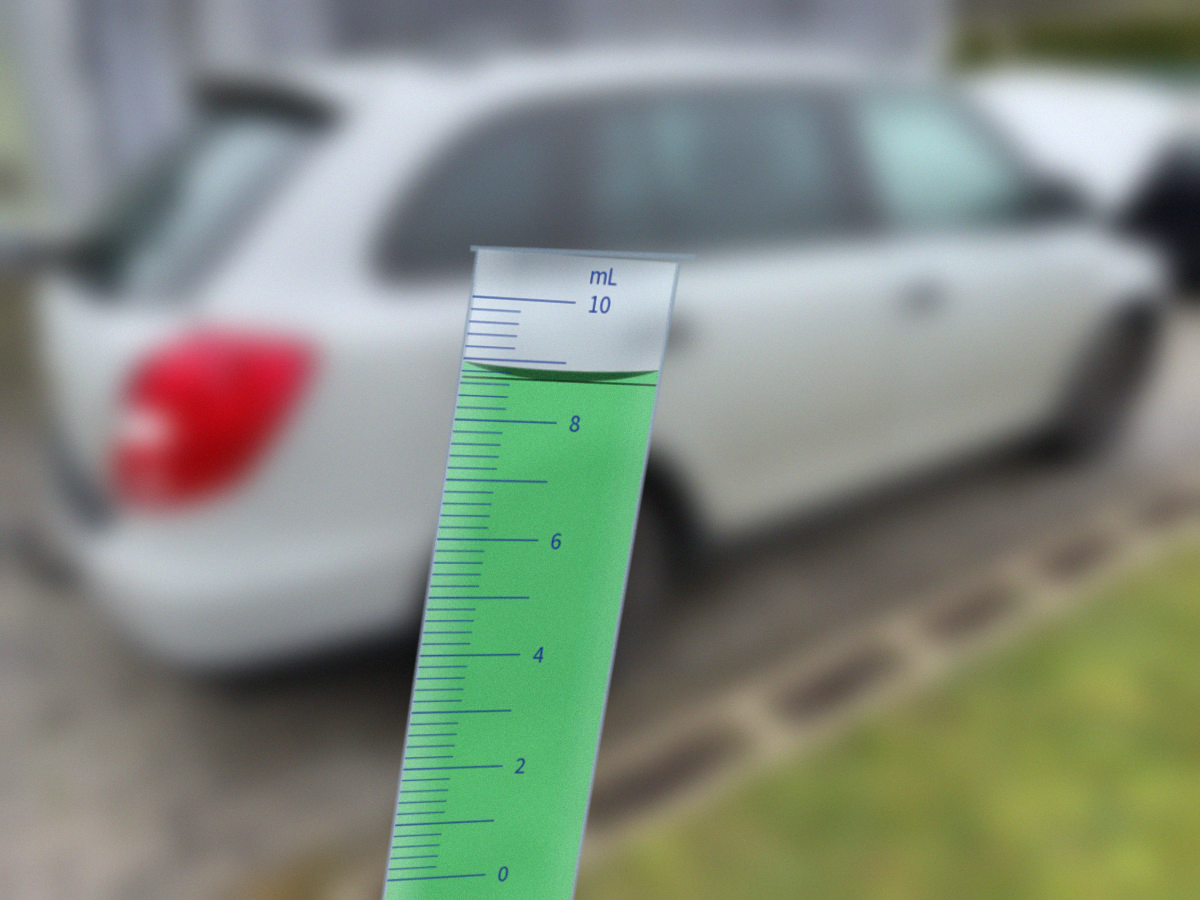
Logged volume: 8.7,mL
